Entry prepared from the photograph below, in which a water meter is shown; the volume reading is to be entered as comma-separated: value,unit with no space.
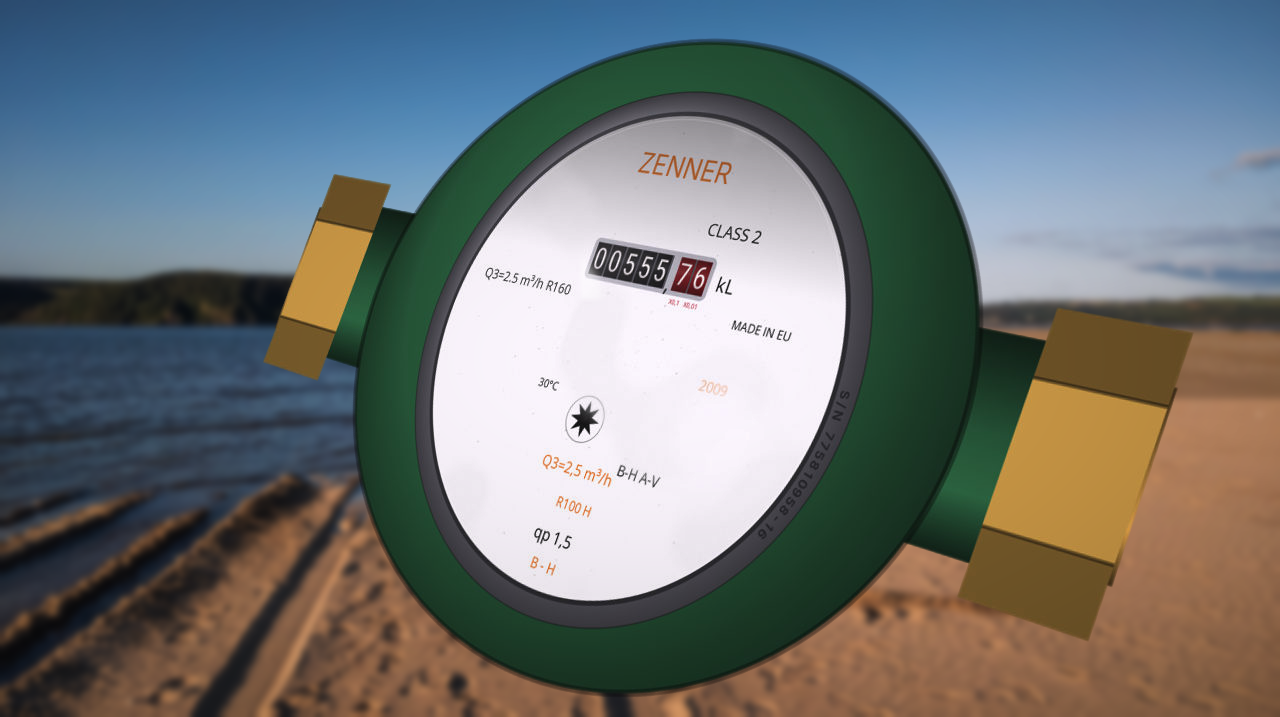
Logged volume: 555.76,kL
